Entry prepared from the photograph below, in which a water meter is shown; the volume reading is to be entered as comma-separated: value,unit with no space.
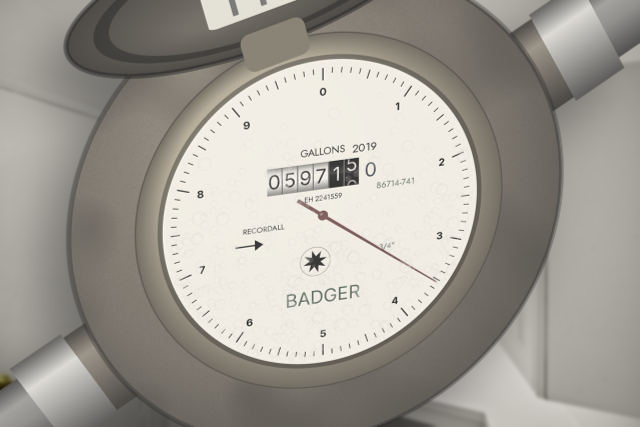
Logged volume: 597153.5,gal
